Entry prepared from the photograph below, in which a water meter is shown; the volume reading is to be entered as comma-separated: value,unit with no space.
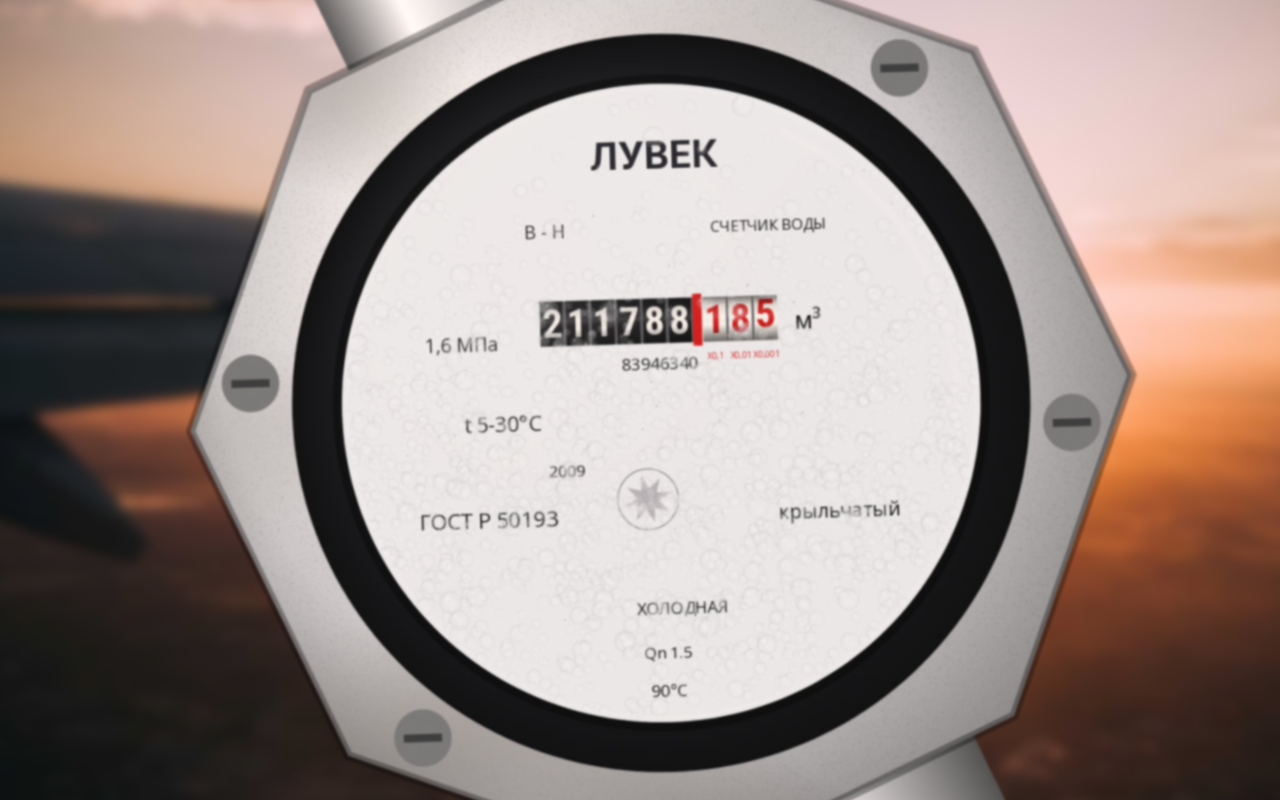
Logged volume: 211788.185,m³
